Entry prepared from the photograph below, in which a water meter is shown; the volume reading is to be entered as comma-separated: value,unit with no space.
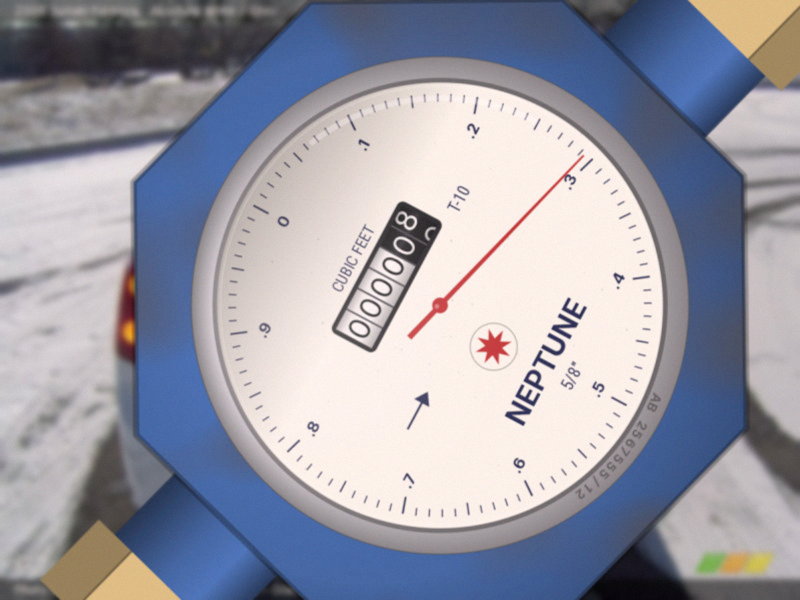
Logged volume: 8.29,ft³
